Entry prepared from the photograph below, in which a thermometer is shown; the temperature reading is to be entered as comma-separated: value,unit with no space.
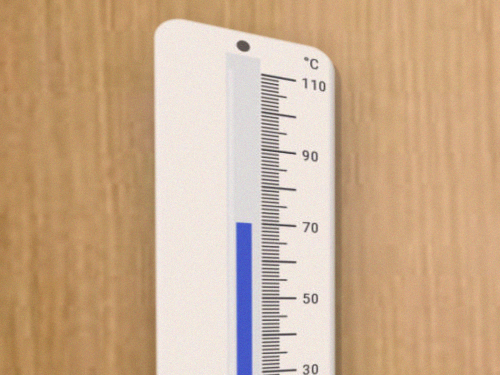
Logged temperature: 70,°C
